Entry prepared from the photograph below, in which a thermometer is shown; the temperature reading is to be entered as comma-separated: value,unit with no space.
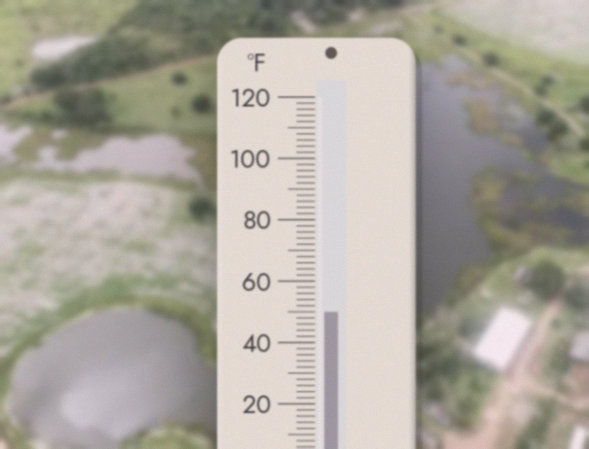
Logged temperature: 50,°F
